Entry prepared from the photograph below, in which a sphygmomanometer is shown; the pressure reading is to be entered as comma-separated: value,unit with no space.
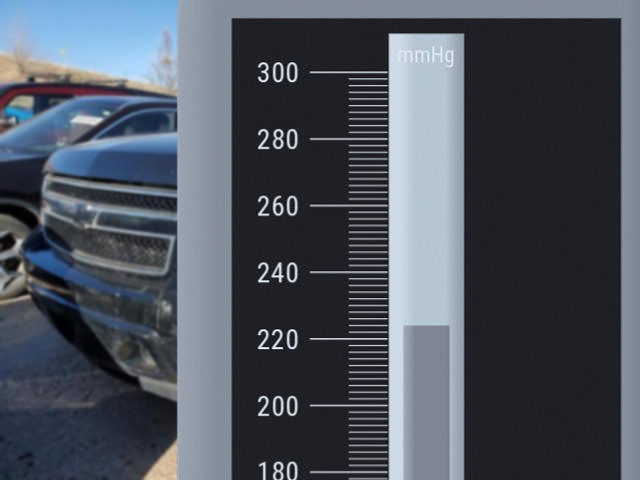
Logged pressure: 224,mmHg
